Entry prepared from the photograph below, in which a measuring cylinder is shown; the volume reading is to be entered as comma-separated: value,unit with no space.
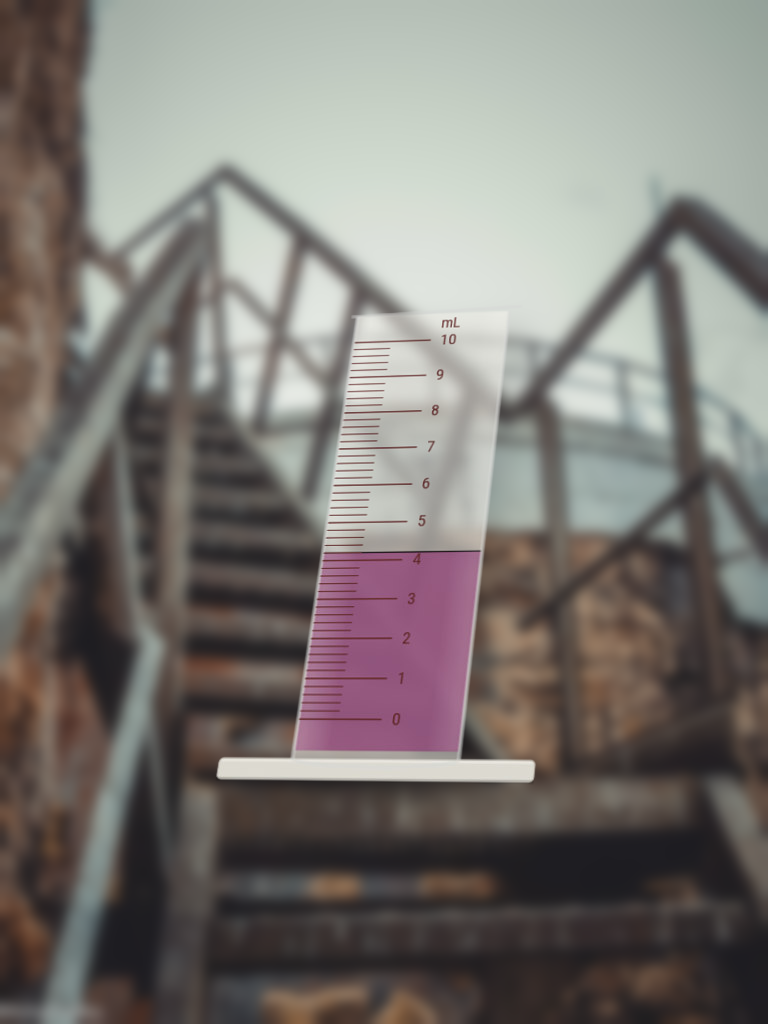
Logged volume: 4.2,mL
